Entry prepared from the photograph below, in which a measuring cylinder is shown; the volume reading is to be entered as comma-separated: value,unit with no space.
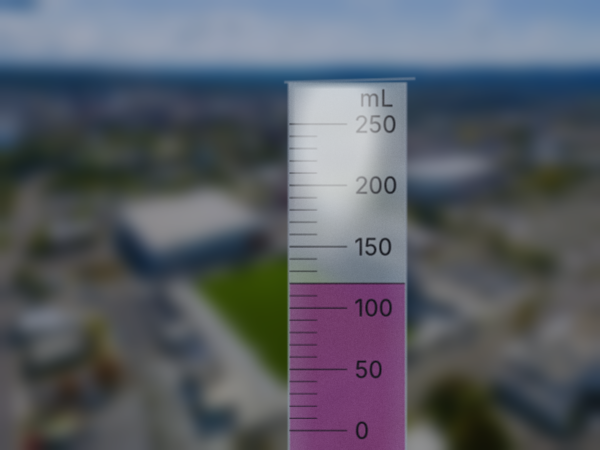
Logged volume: 120,mL
